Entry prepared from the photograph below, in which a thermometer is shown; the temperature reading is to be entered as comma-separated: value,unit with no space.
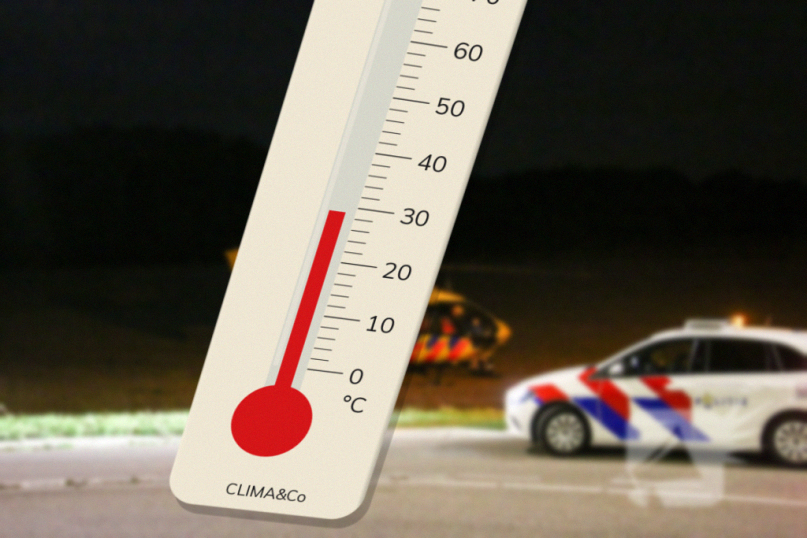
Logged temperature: 29,°C
